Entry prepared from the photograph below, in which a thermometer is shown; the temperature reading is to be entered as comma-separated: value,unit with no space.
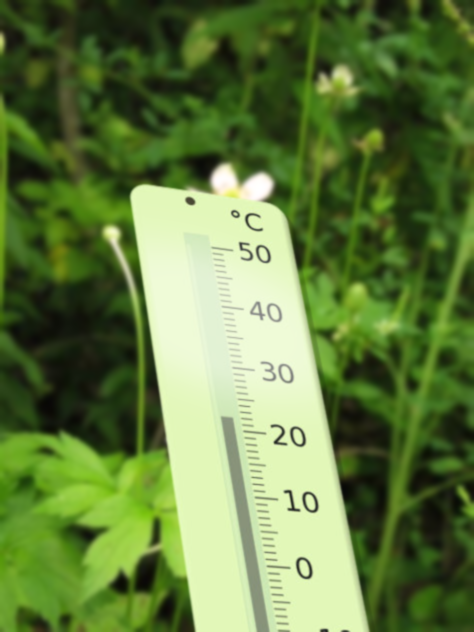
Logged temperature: 22,°C
